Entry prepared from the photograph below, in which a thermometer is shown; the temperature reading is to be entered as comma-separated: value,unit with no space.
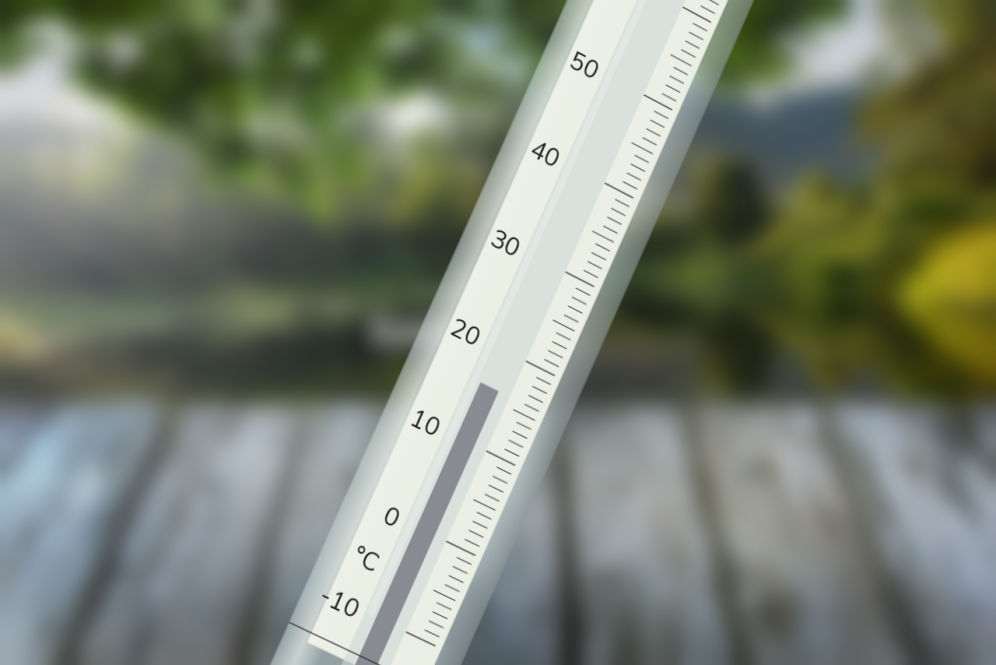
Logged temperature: 16,°C
